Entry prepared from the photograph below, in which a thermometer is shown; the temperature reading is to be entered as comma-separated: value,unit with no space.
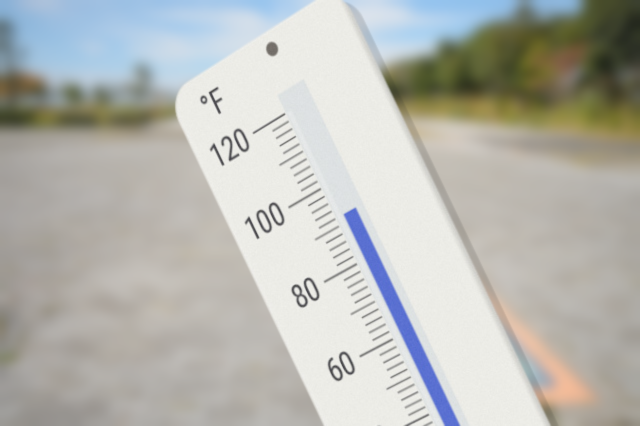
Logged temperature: 92,°F
